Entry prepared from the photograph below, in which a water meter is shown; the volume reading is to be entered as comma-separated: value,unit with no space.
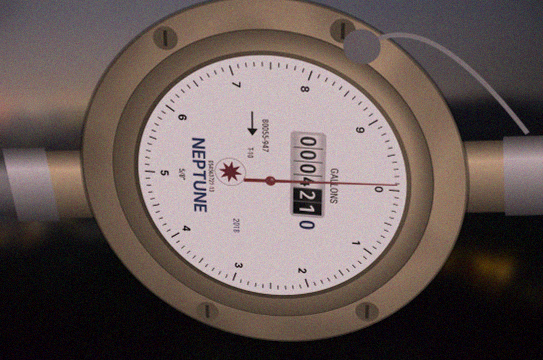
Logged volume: 4209.9,gal
